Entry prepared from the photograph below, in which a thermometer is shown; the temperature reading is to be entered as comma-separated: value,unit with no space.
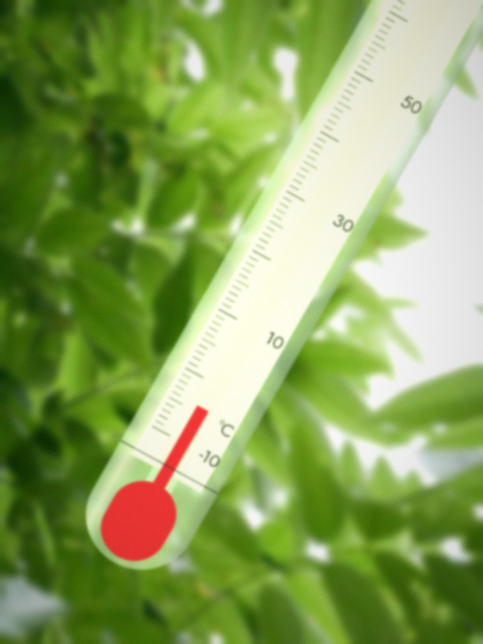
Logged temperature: -4,°C
